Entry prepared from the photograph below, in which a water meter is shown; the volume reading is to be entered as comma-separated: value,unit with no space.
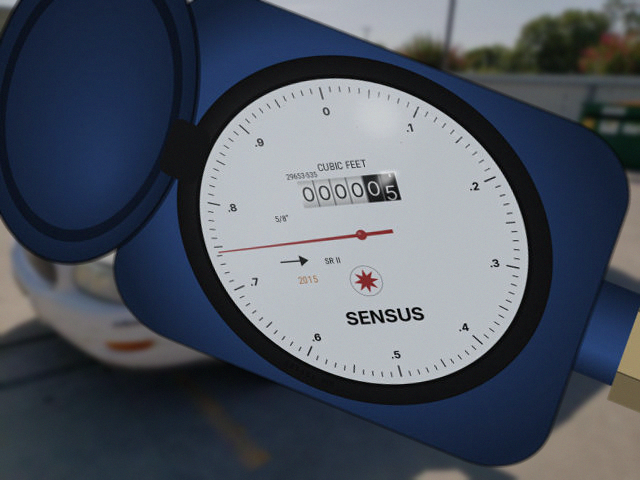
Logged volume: 4.74,ft³
